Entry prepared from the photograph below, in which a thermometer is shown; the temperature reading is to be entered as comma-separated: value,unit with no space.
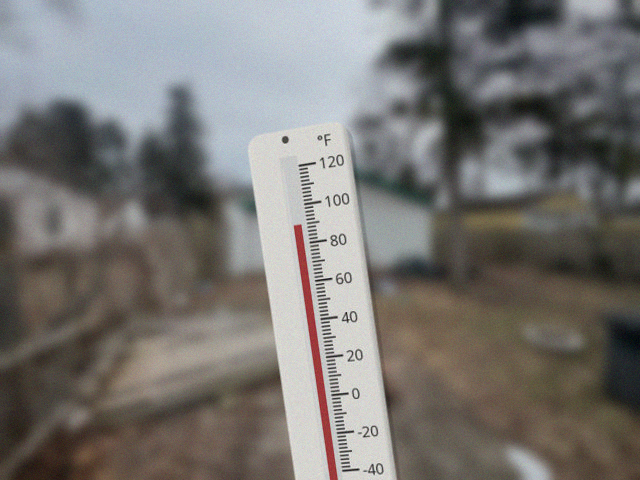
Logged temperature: 90,°F
